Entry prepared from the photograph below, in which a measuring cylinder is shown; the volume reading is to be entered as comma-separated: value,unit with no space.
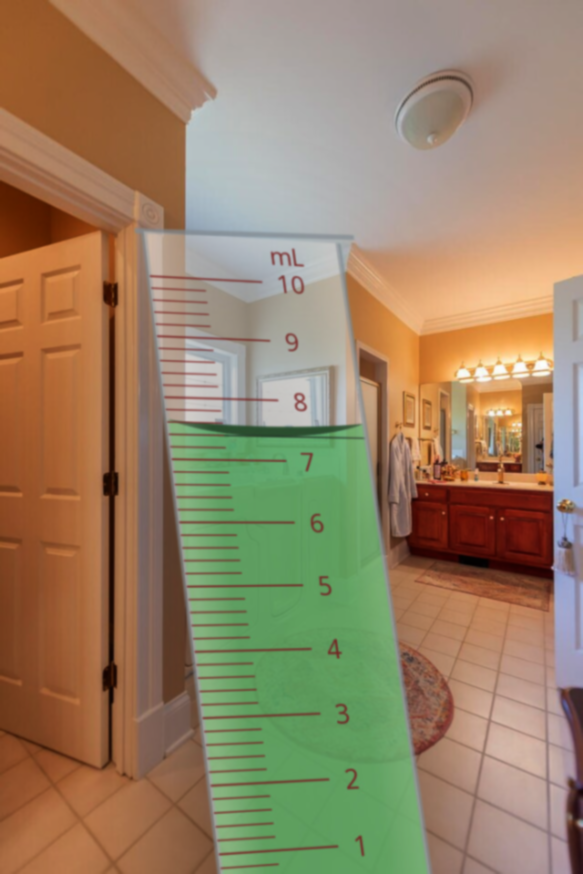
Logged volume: 7.4,mL
